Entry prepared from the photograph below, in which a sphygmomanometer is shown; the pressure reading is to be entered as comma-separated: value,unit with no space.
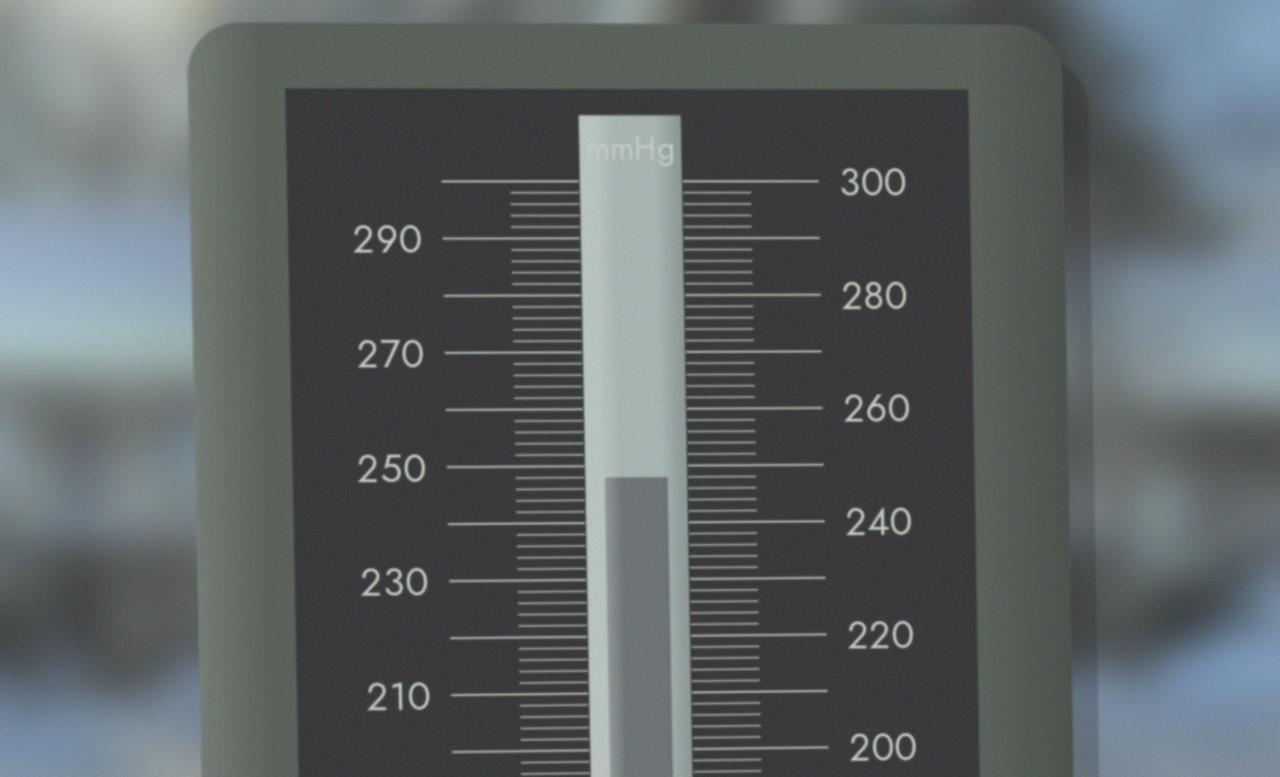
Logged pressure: 248,mmHg
